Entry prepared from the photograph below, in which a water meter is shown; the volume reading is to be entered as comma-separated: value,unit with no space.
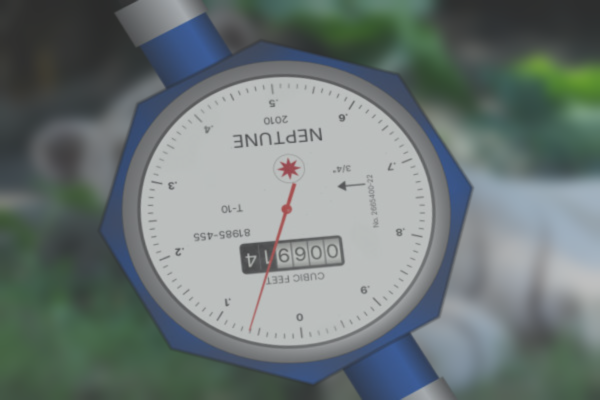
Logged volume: 6914.06,ft³
